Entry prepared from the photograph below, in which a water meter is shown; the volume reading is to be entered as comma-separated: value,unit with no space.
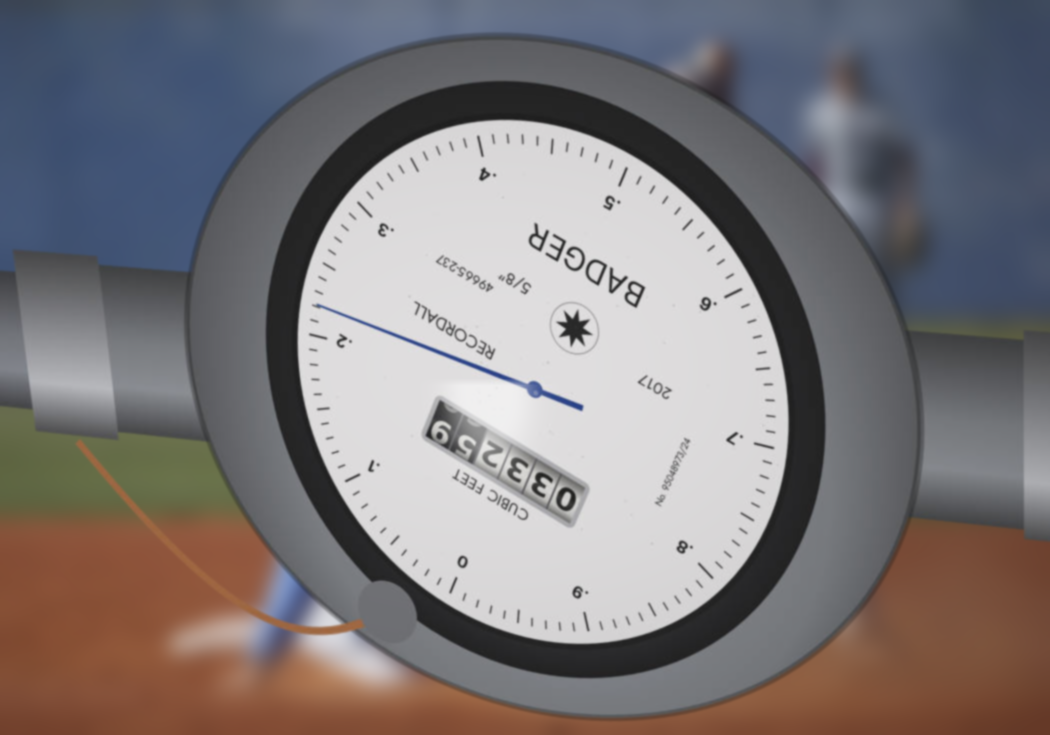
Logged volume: 33259.22,ft³
